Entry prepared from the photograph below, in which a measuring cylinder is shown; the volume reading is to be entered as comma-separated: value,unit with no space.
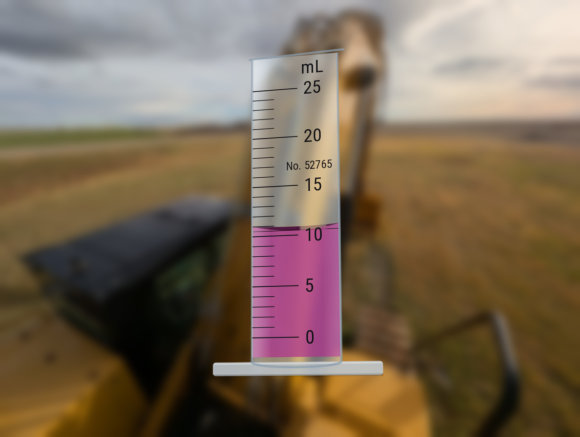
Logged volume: 10.5,mL
